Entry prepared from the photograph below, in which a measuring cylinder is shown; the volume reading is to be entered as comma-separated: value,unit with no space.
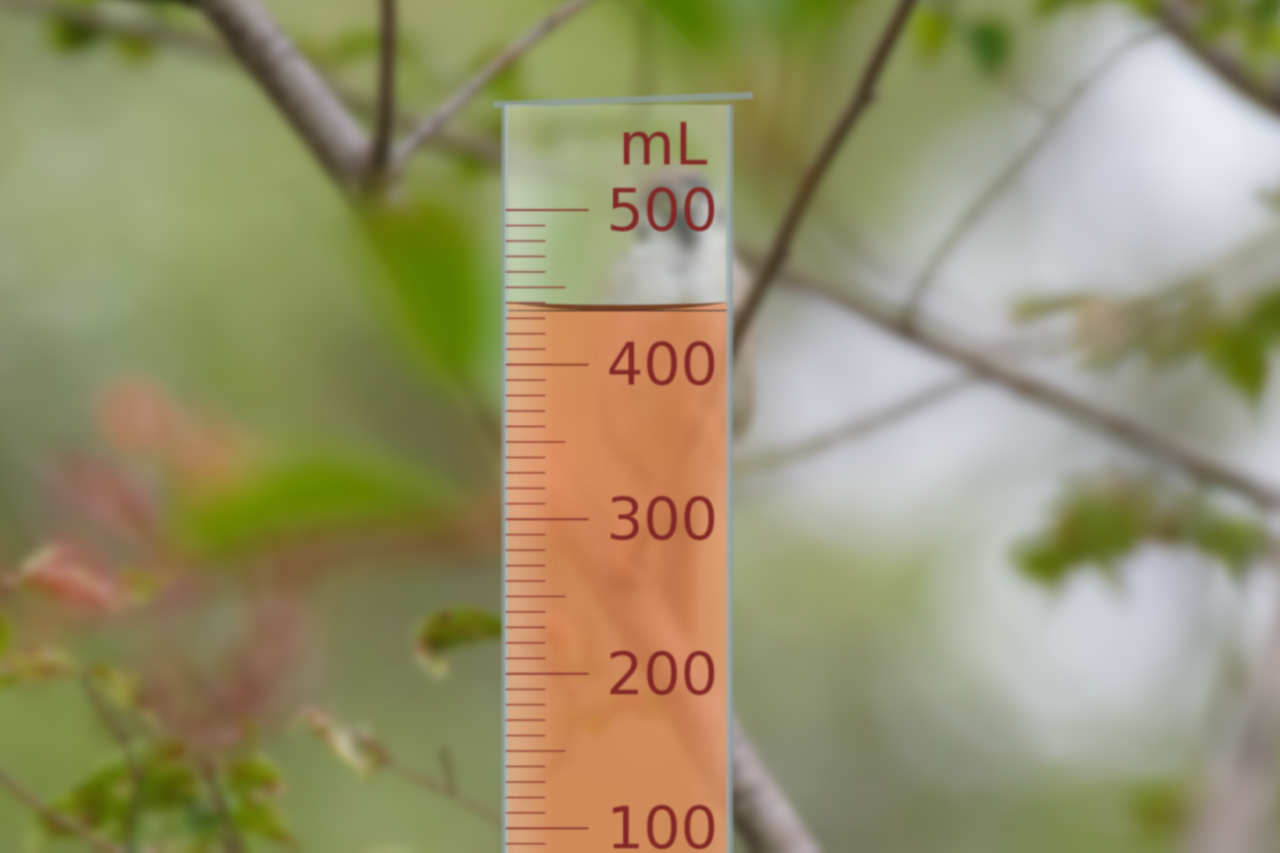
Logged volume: 435,mL
